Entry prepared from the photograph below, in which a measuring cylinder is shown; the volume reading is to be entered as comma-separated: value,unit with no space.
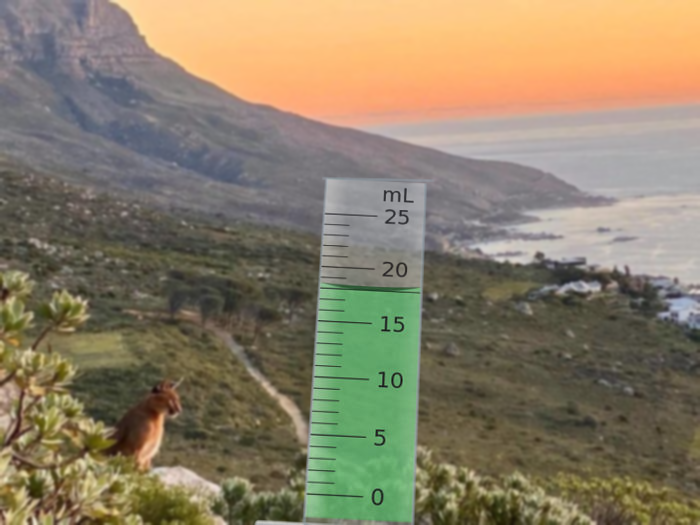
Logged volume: 18,mL
